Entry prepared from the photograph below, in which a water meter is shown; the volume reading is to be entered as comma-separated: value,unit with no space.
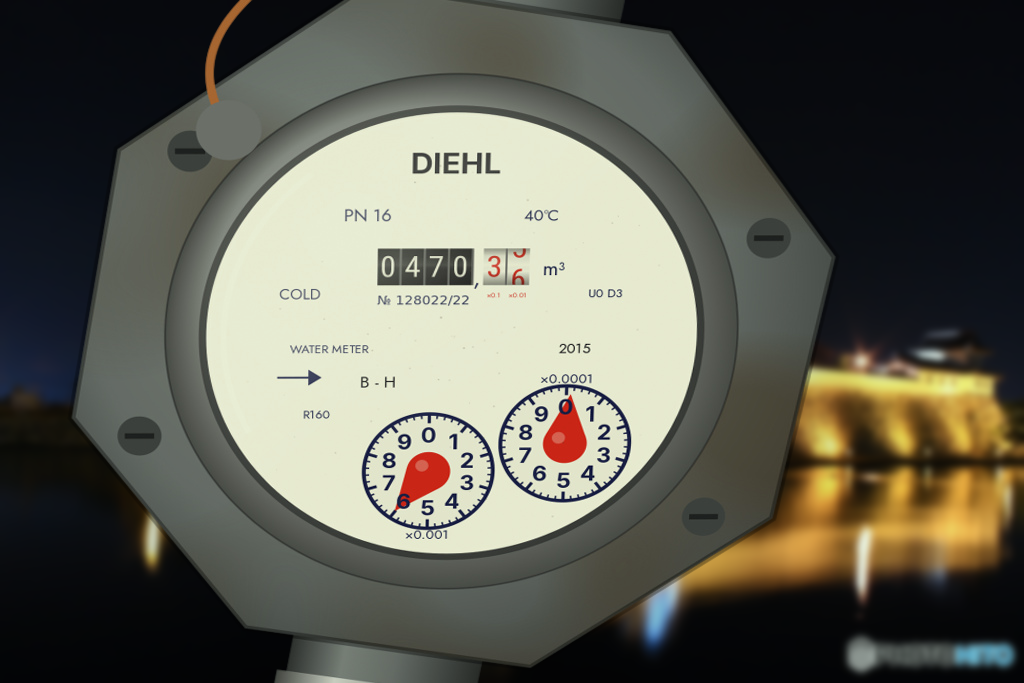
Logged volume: 470.3560,m³
